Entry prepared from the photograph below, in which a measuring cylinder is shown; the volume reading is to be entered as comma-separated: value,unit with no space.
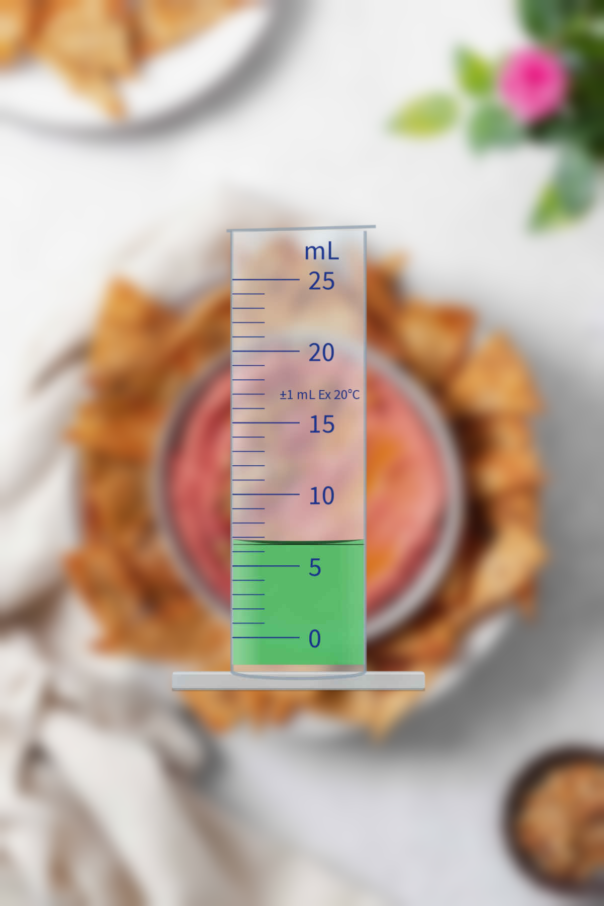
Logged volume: 6.5,mL
